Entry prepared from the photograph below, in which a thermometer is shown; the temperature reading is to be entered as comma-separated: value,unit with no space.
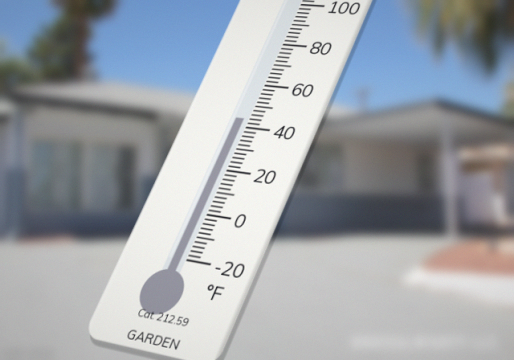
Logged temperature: 44,°F
